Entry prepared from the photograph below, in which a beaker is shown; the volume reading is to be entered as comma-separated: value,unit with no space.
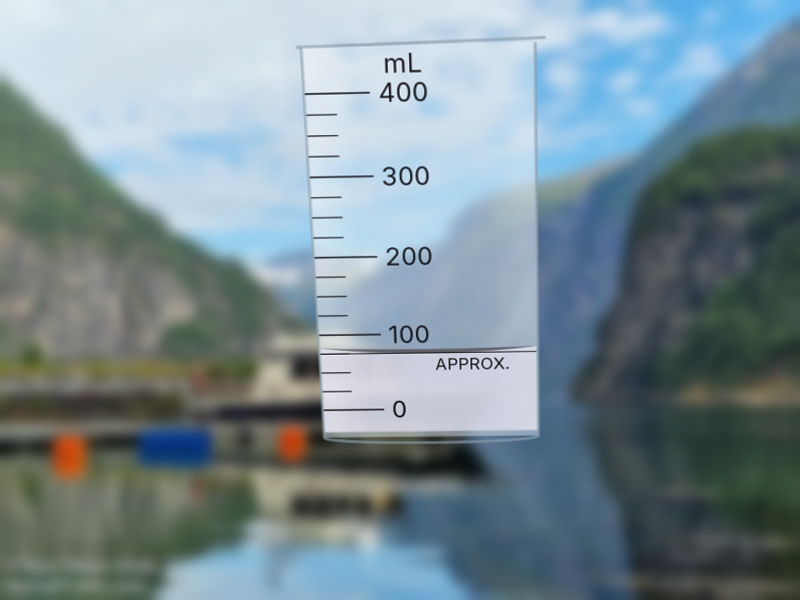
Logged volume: 75,mL
